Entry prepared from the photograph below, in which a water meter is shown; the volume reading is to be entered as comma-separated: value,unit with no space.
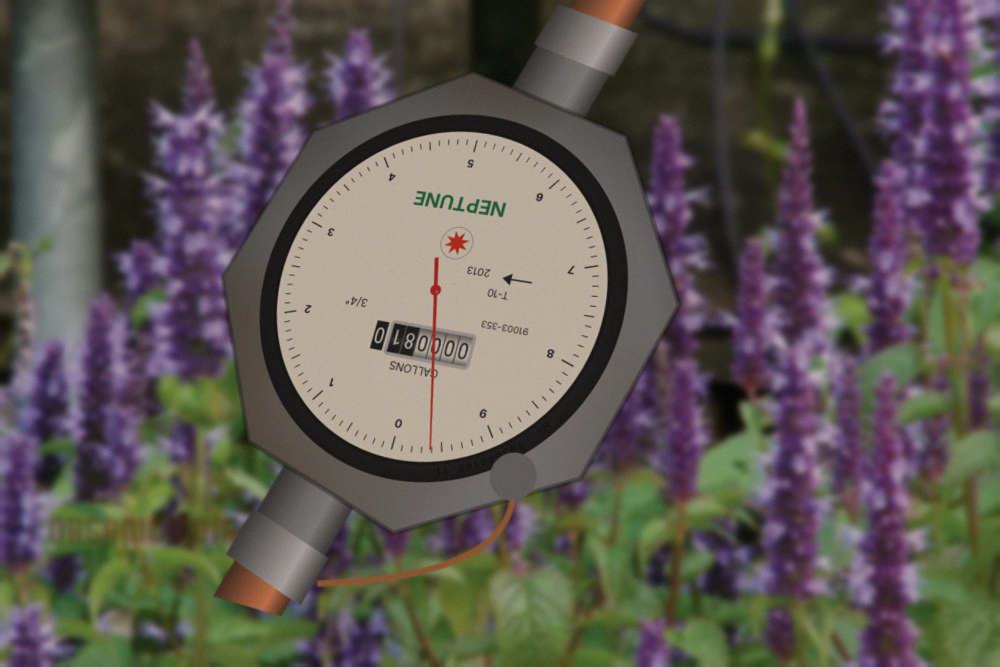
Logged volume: 809.6,gal
